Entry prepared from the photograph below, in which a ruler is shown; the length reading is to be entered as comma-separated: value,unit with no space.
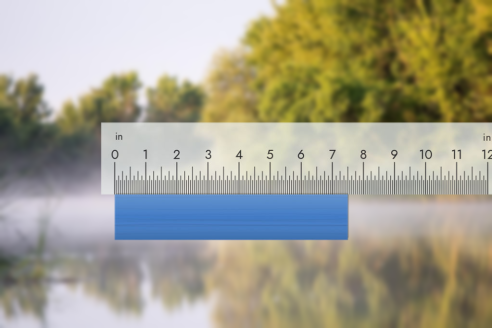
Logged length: 7.5,in
